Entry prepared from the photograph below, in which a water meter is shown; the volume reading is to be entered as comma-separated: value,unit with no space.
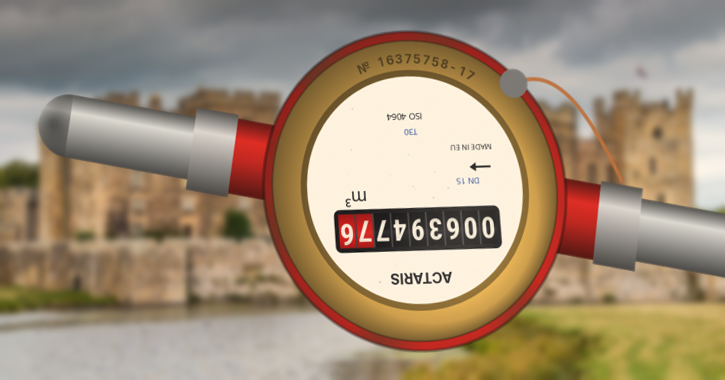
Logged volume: 63947.76,m³
